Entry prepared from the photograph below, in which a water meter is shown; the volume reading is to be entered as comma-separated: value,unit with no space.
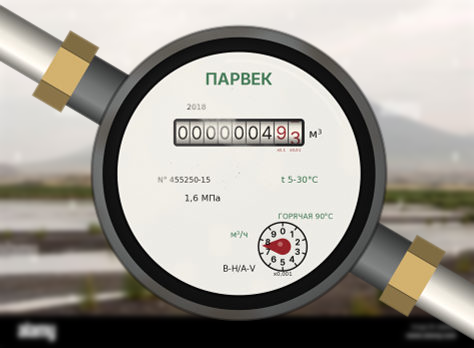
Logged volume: 4.927,m³
